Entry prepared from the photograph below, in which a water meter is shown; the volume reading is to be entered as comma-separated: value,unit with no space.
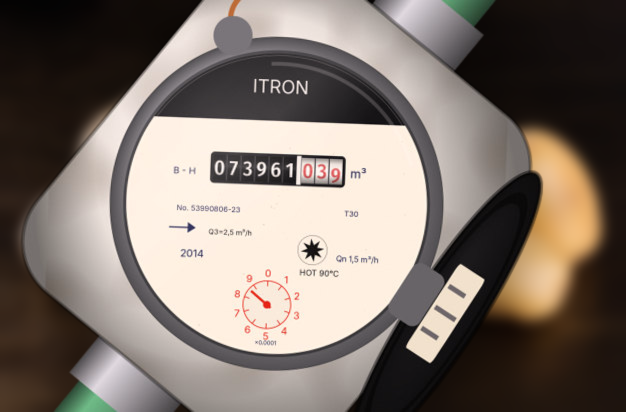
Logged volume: 73961.0388,m³
